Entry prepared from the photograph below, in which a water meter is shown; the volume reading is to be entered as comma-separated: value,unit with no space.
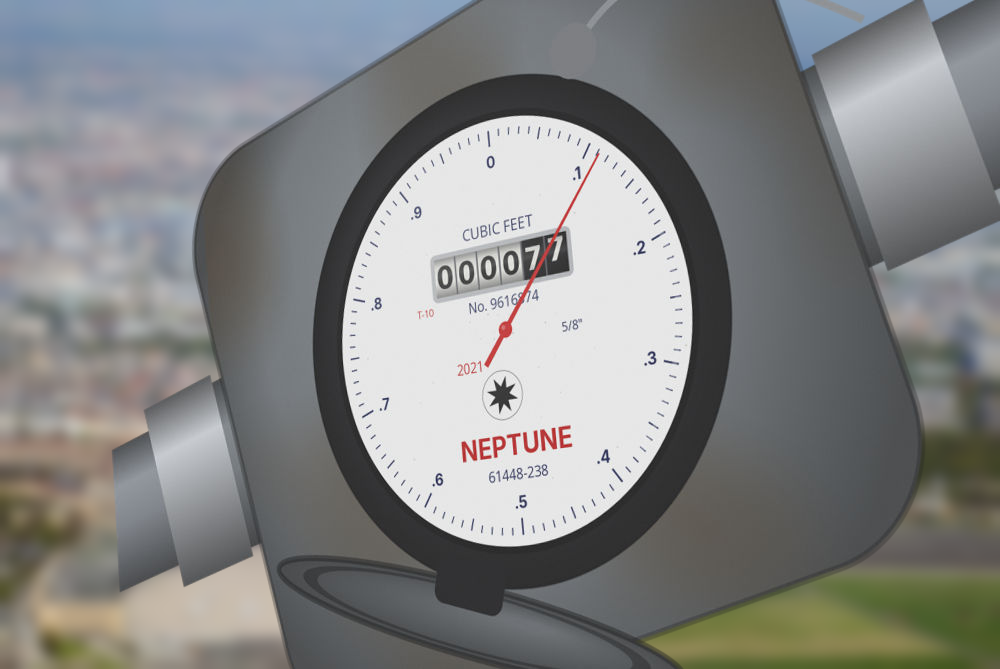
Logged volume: 77.11,ft³
